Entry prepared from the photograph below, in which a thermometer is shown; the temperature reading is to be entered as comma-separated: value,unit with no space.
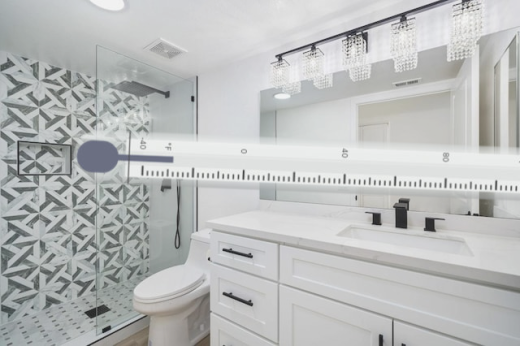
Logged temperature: -28,°F
